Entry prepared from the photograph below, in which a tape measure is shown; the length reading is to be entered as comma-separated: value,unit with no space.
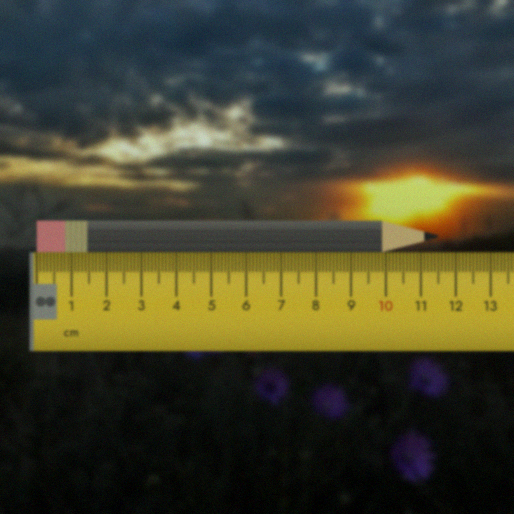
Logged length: 11.5,cm
